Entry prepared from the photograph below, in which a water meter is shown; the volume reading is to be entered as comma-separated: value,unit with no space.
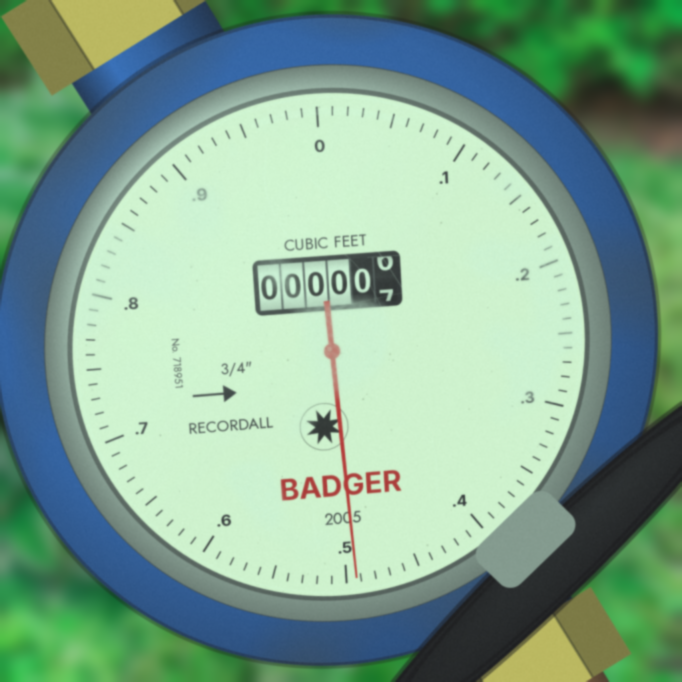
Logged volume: 6.49,ft³
